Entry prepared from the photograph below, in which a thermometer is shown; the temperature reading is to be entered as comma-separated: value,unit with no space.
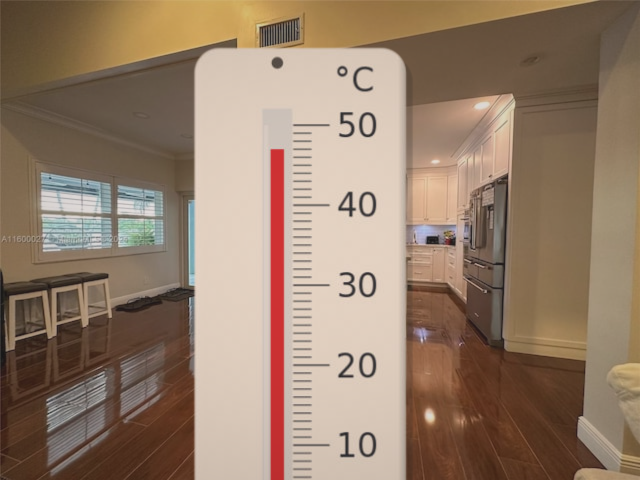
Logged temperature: 47,°C
